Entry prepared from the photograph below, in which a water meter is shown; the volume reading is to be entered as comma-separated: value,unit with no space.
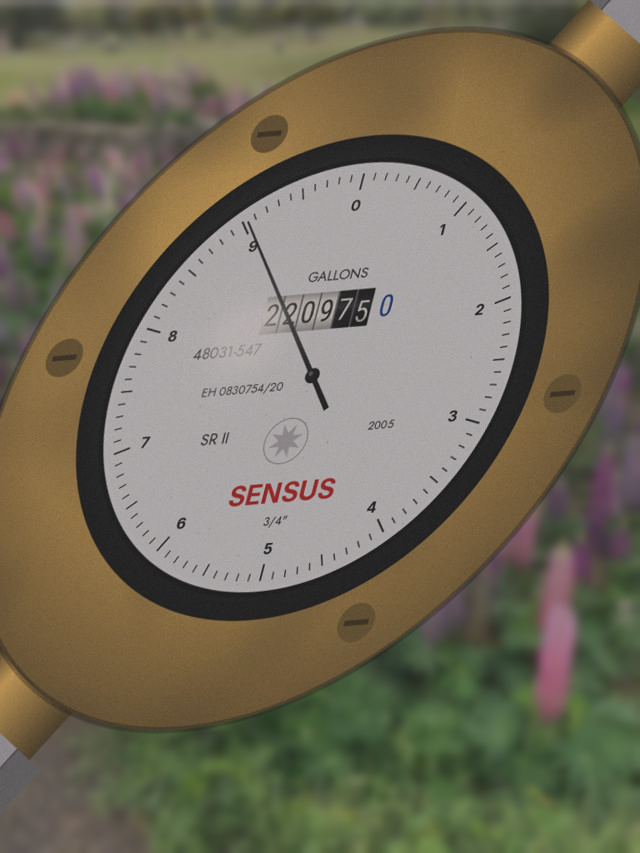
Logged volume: 2209749.0,gal
